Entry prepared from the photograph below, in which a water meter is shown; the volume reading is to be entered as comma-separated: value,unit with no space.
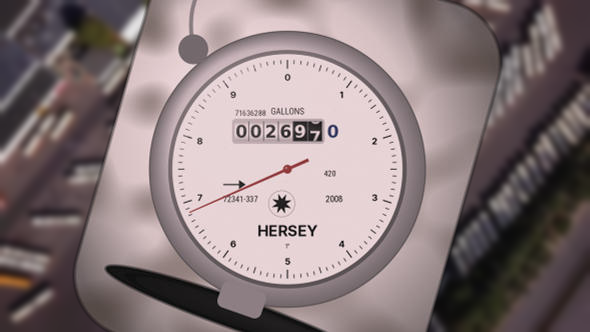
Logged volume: 26966.8,gal
